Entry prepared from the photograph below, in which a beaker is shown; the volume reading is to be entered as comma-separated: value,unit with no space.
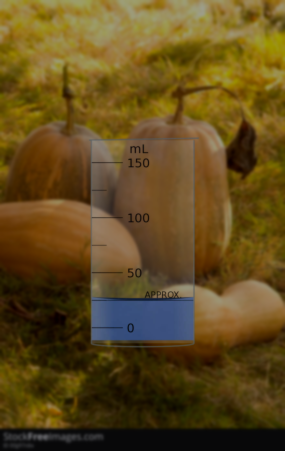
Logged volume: 25,mL
